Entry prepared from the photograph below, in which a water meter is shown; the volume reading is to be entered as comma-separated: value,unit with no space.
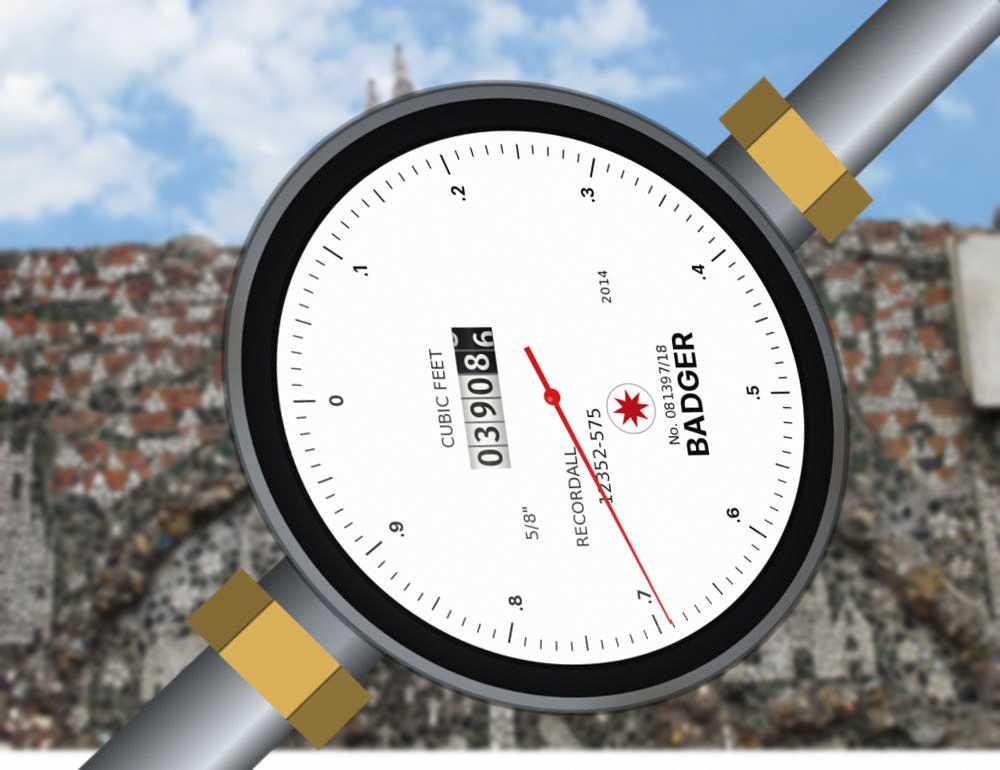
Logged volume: 39085.69,ft³
